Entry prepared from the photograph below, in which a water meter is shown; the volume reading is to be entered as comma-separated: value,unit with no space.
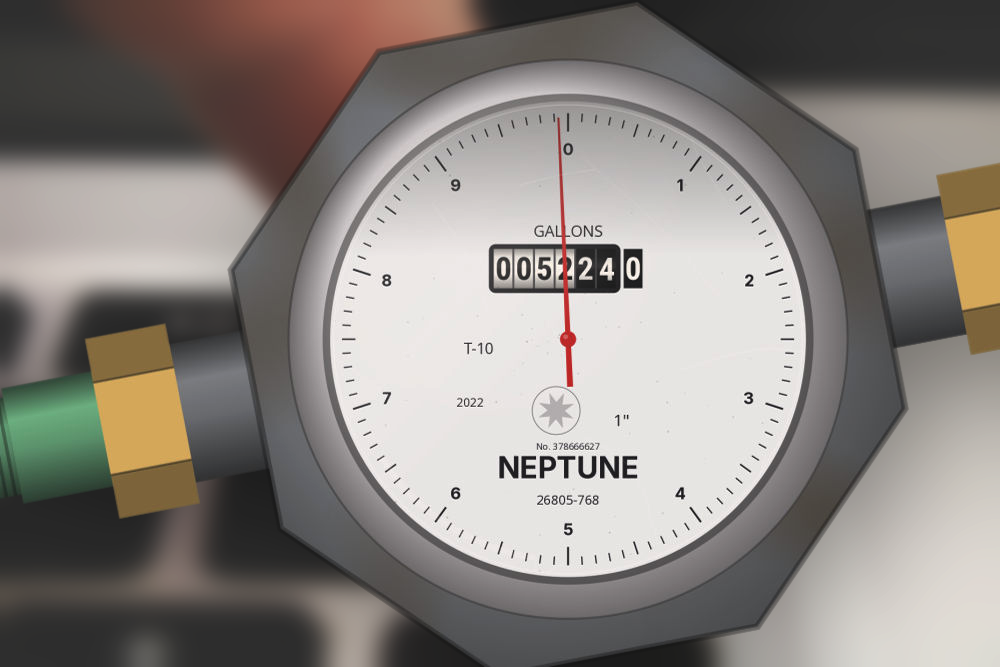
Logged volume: 52239.9,gal
